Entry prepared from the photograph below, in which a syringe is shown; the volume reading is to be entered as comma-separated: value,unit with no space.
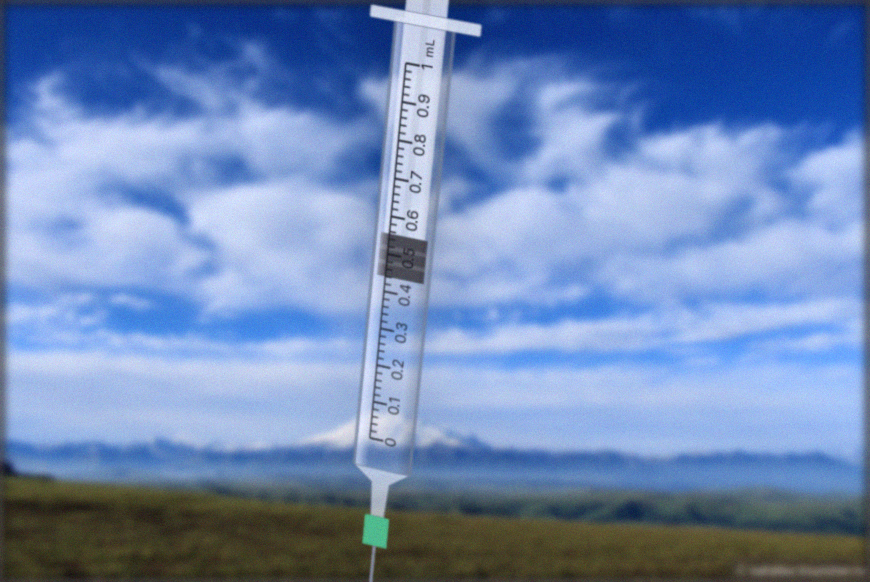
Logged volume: 0.44,mL
